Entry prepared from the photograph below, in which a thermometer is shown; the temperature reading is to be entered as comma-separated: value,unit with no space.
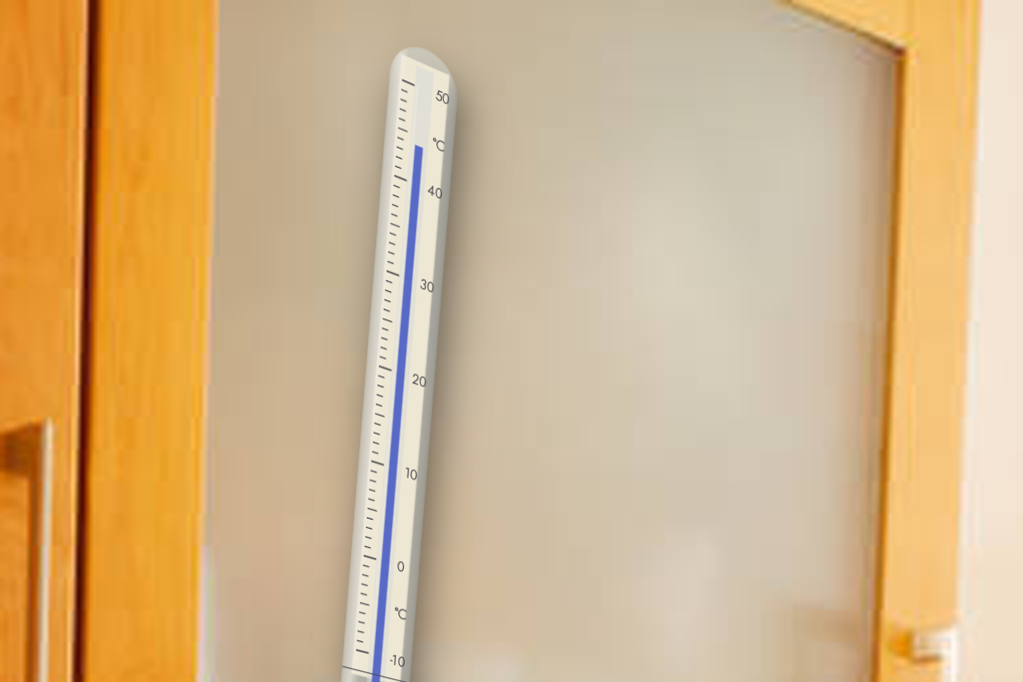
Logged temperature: 44,°C
